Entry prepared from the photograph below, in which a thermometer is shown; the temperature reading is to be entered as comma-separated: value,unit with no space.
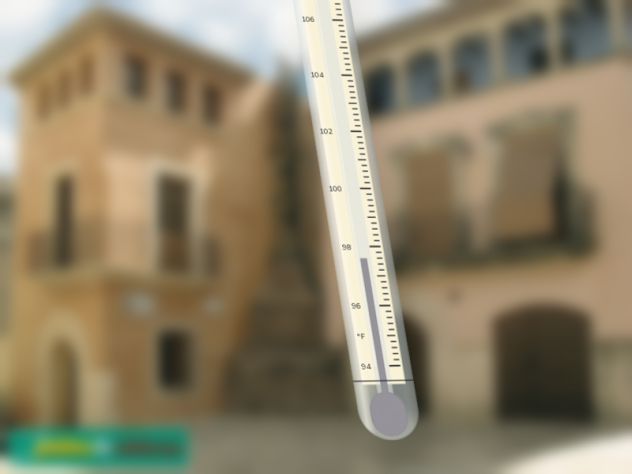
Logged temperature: 97.6,°F
